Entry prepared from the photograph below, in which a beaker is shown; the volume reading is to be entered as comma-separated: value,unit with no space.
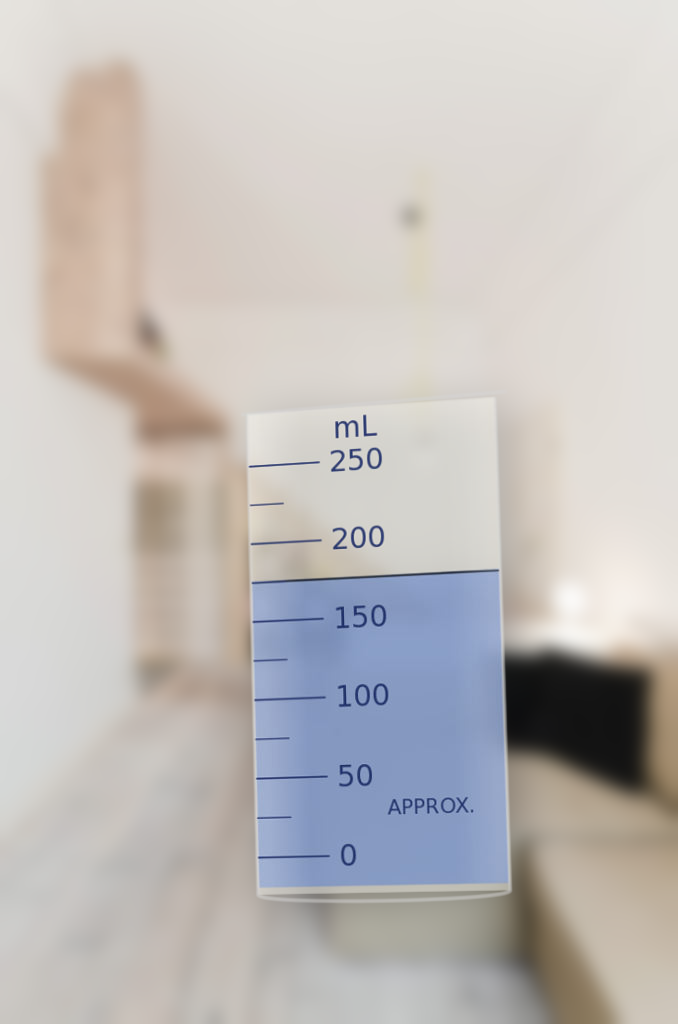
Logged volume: 175,mL
